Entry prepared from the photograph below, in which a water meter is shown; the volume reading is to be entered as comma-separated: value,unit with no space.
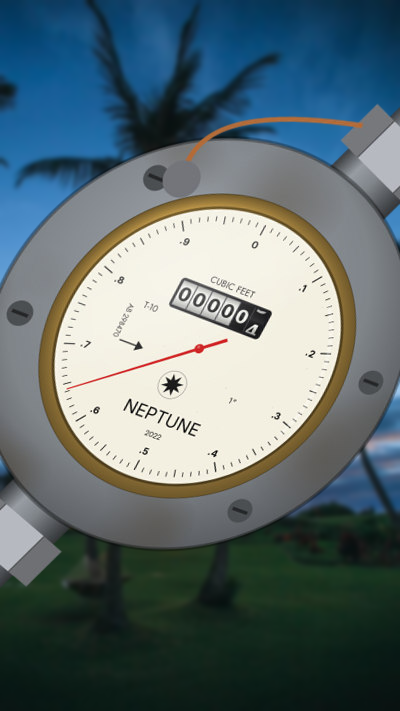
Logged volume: 3.64,ft³
